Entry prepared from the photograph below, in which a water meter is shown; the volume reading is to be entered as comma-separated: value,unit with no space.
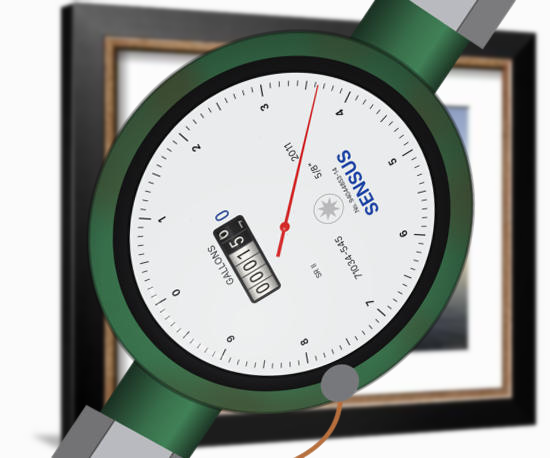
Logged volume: 1563.6,gal
